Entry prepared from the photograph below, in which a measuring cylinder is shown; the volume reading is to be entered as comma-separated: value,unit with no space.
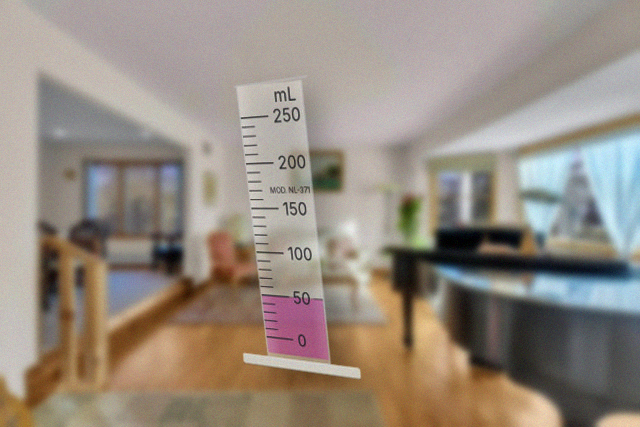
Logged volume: 50,mL
